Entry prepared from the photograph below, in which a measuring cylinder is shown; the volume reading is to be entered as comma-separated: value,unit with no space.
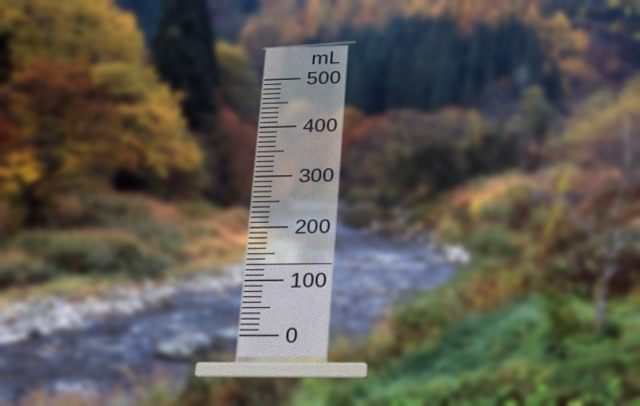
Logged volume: 130,mL
